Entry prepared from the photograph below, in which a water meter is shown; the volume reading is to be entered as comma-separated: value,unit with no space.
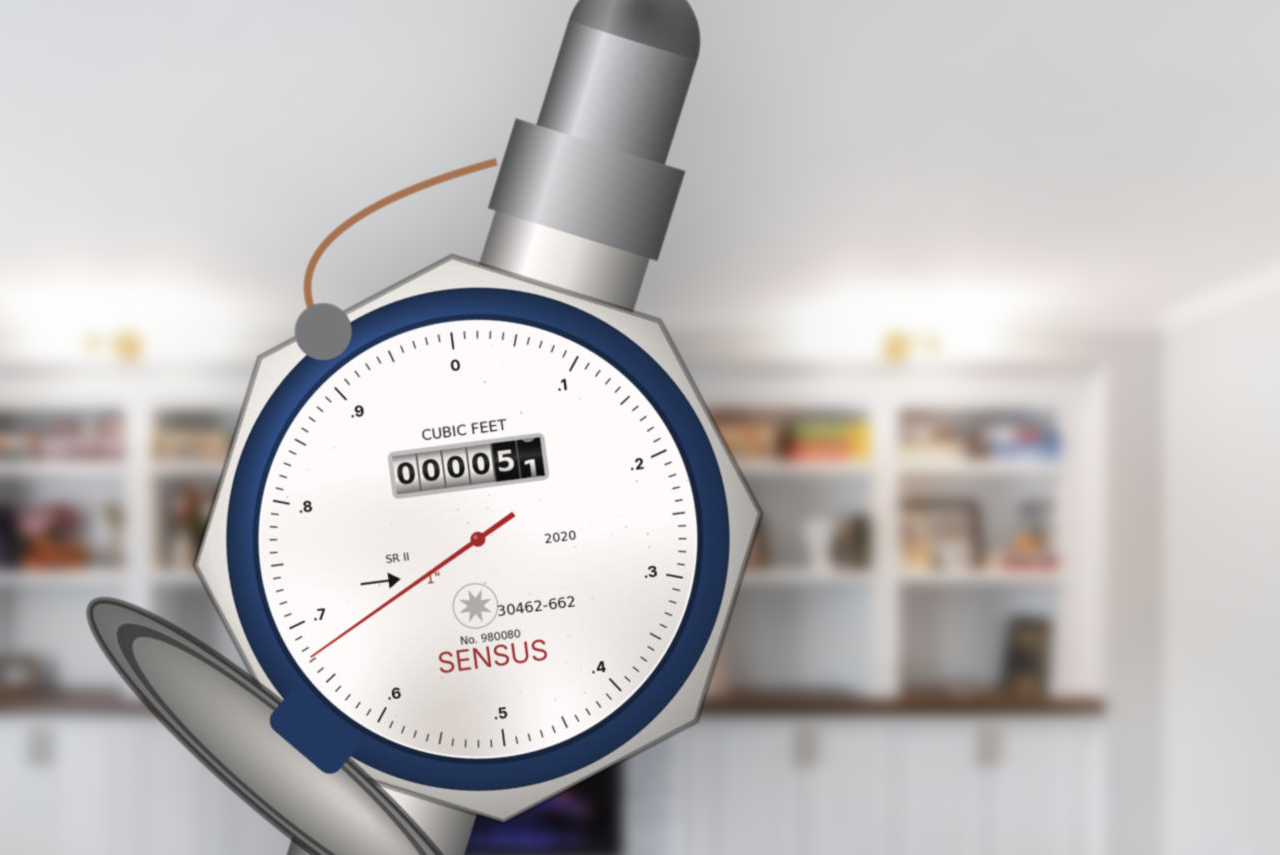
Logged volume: 50.67,ft³
